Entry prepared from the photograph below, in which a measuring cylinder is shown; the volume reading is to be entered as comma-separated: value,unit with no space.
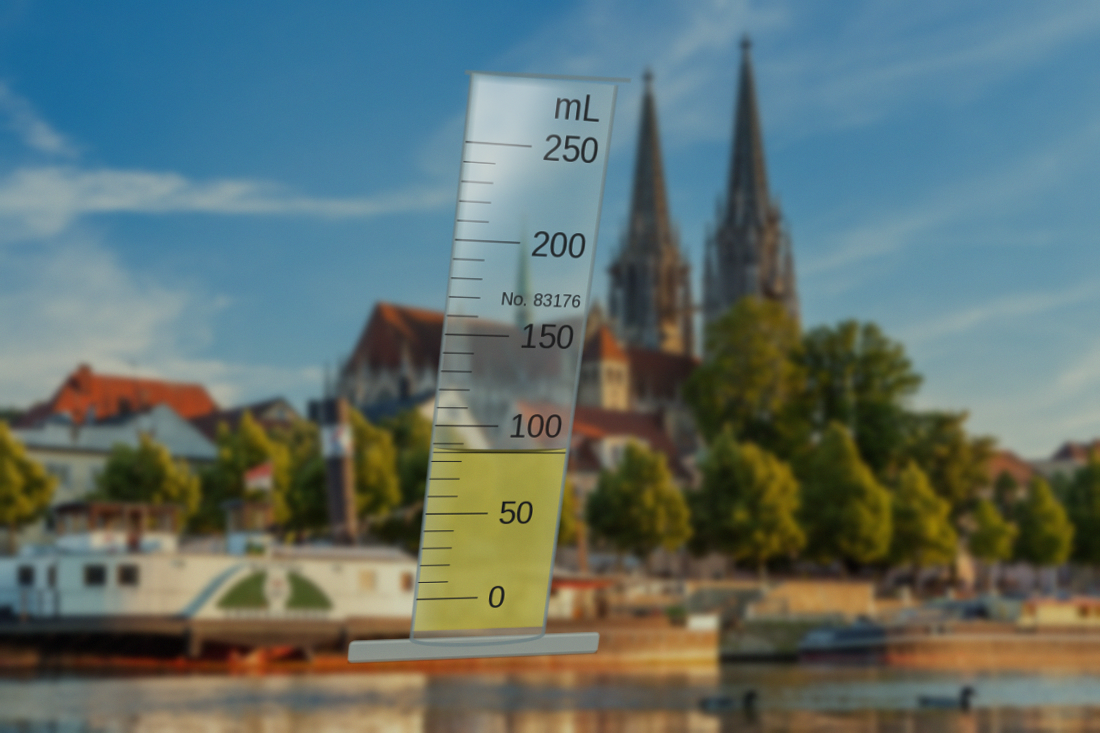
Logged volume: 85,mL
